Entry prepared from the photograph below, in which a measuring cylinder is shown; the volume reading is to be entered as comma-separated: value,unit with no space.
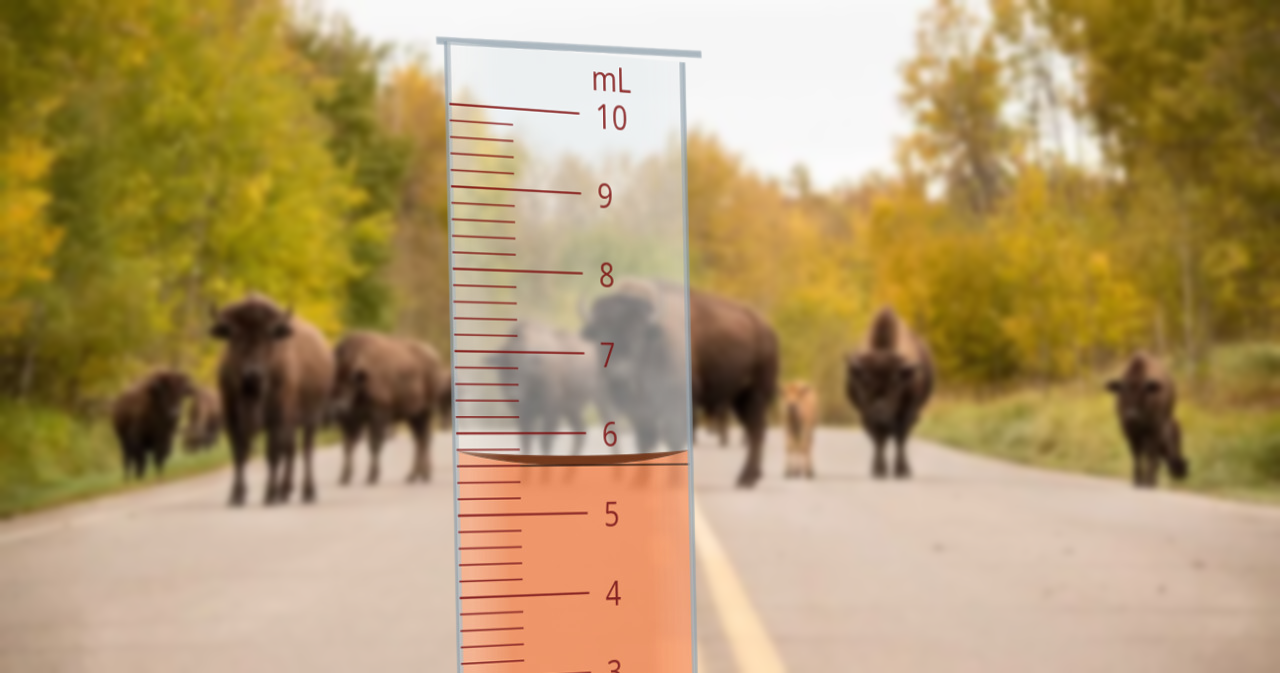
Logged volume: 5.6,mL
